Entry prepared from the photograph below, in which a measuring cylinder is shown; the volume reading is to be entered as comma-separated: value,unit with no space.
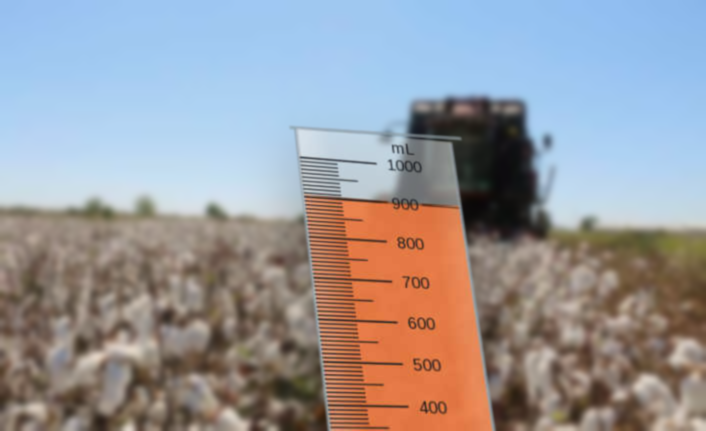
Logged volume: 900,mL
